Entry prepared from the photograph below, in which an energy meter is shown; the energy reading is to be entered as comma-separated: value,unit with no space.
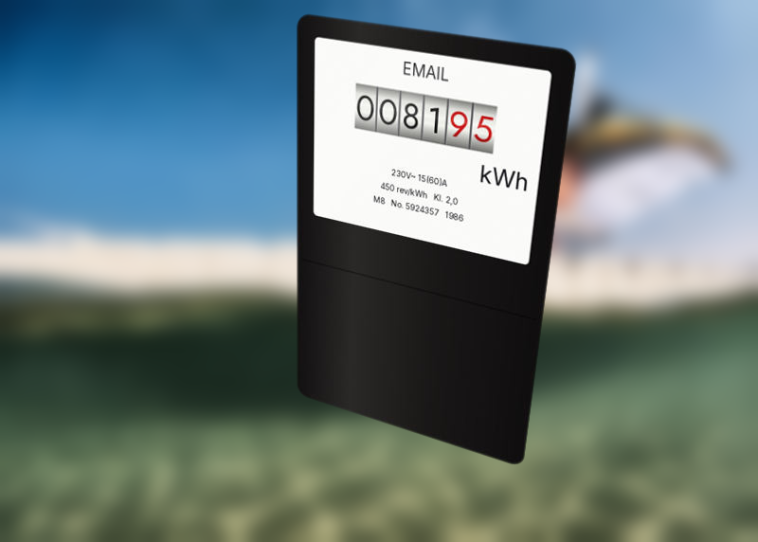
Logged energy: 81.95,kWh
